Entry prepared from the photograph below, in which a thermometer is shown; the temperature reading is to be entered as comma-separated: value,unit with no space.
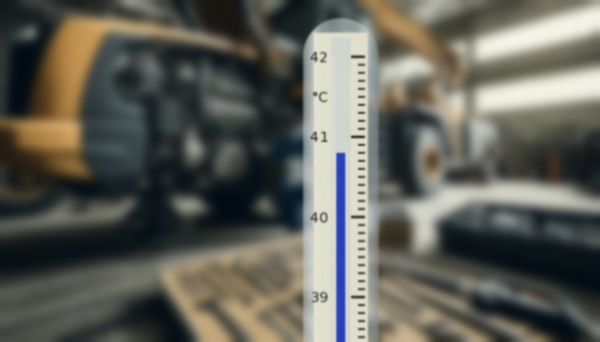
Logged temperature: 40.8,°C
